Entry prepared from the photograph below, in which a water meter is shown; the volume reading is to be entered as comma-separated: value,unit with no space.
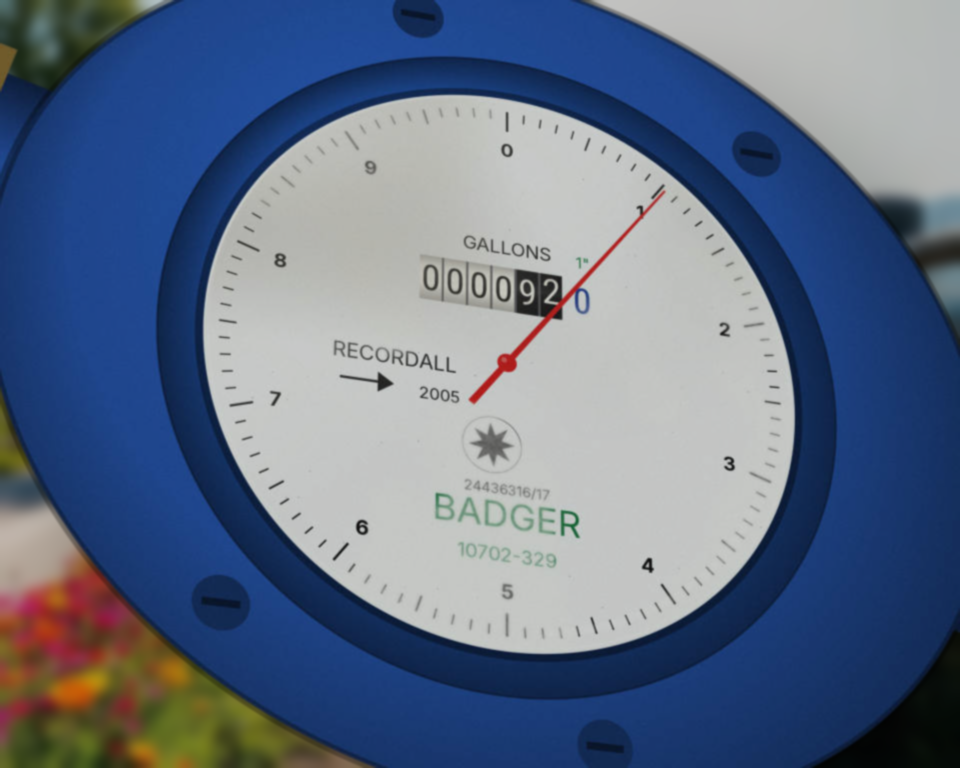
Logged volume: 921.0,gal
